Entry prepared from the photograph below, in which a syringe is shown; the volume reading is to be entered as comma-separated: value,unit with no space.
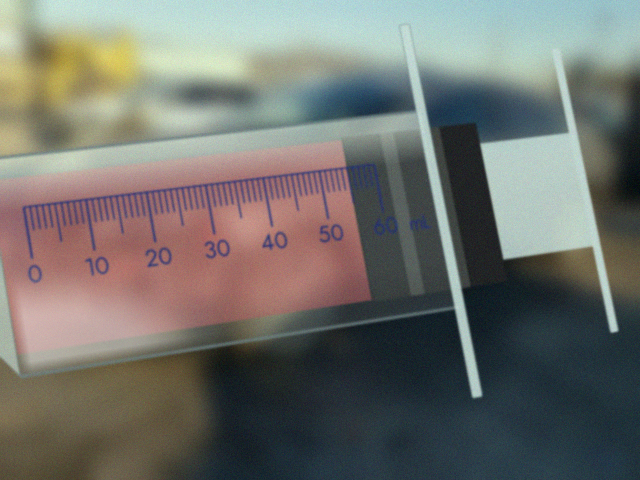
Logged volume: 55,mL
